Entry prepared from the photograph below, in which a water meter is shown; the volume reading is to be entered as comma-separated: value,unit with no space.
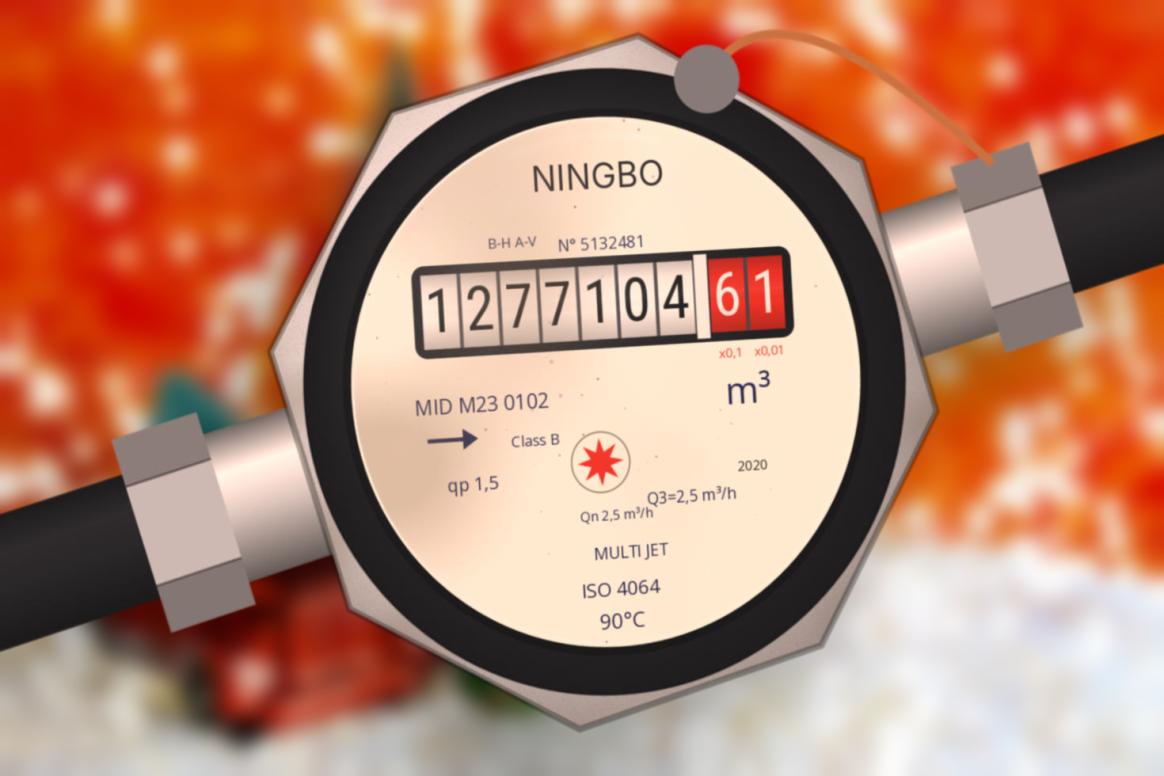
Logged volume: 1277104.61,m³
